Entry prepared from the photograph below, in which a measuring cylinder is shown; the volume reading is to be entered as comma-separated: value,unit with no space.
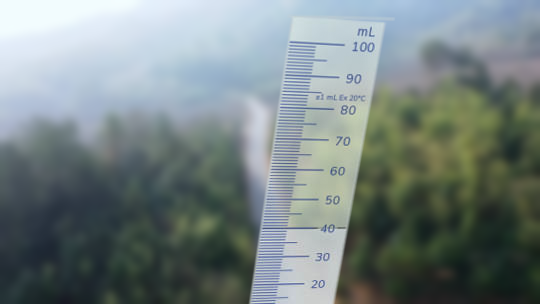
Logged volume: 40,mL
